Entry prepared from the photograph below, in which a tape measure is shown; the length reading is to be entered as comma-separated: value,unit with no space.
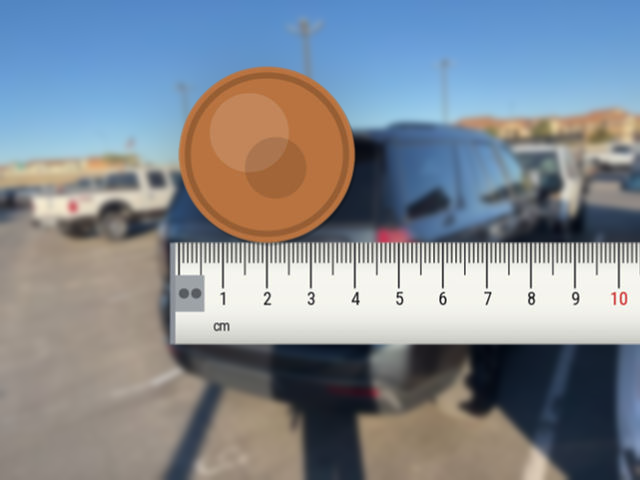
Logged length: 4,cm
